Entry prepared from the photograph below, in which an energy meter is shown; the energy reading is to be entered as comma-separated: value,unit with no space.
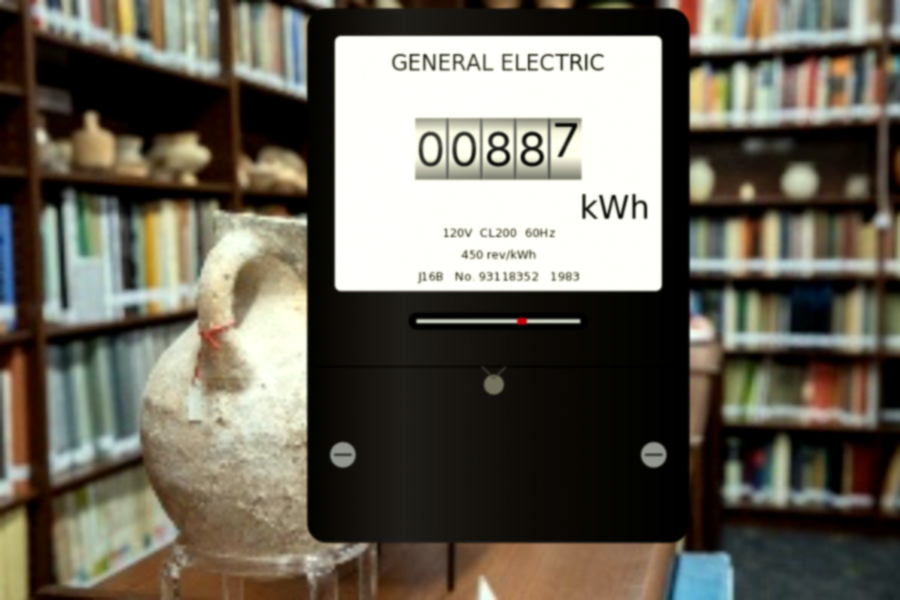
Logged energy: 887,kWh
